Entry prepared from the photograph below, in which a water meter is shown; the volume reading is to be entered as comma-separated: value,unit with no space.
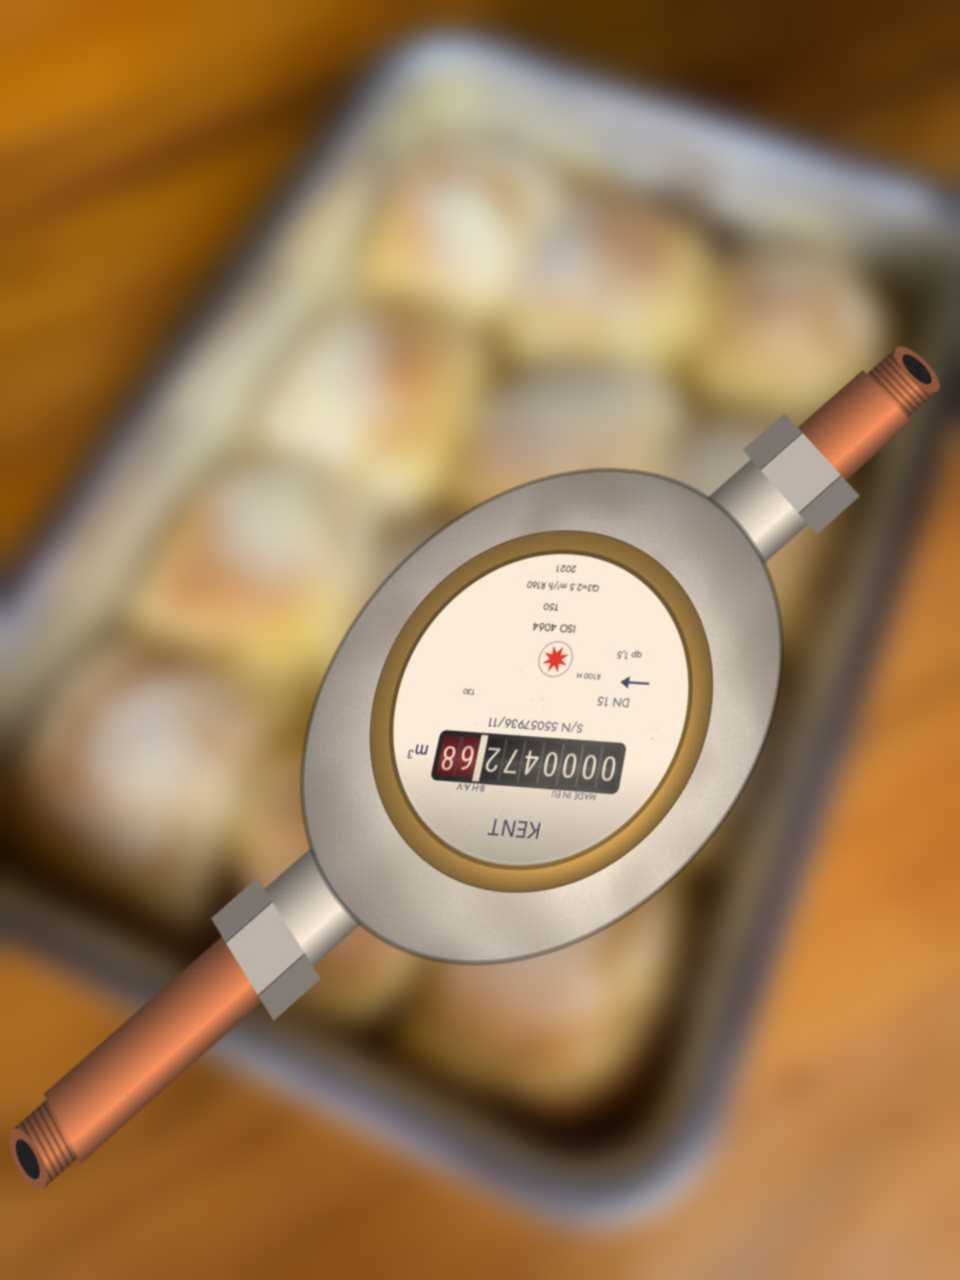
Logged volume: 472.68,m³
